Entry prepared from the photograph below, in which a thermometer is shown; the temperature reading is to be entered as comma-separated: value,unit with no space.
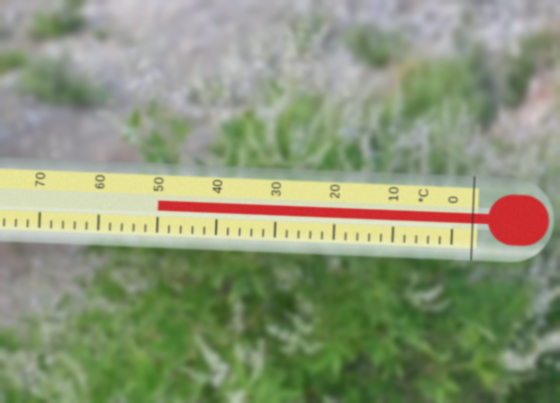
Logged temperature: 50,°C
